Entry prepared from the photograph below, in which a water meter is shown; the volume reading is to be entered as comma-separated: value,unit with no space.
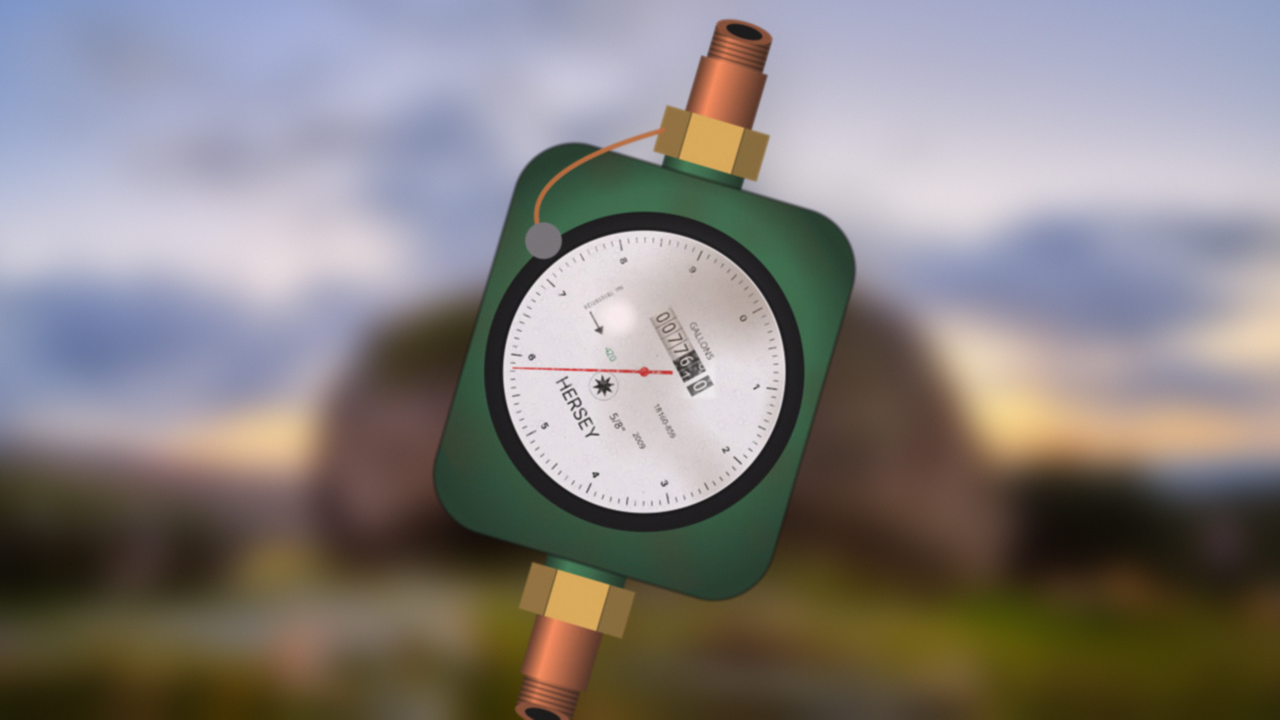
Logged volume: 77605.8,gal
